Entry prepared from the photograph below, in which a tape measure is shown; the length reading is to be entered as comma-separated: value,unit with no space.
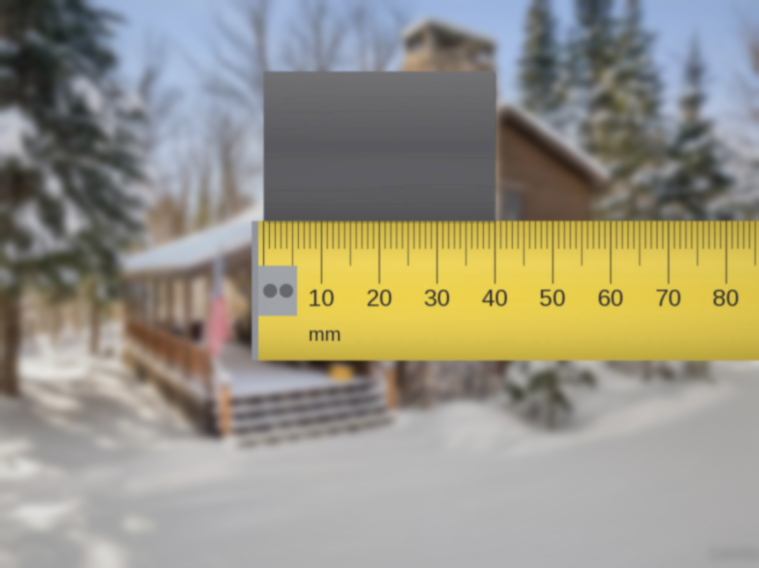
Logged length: 40,mm
